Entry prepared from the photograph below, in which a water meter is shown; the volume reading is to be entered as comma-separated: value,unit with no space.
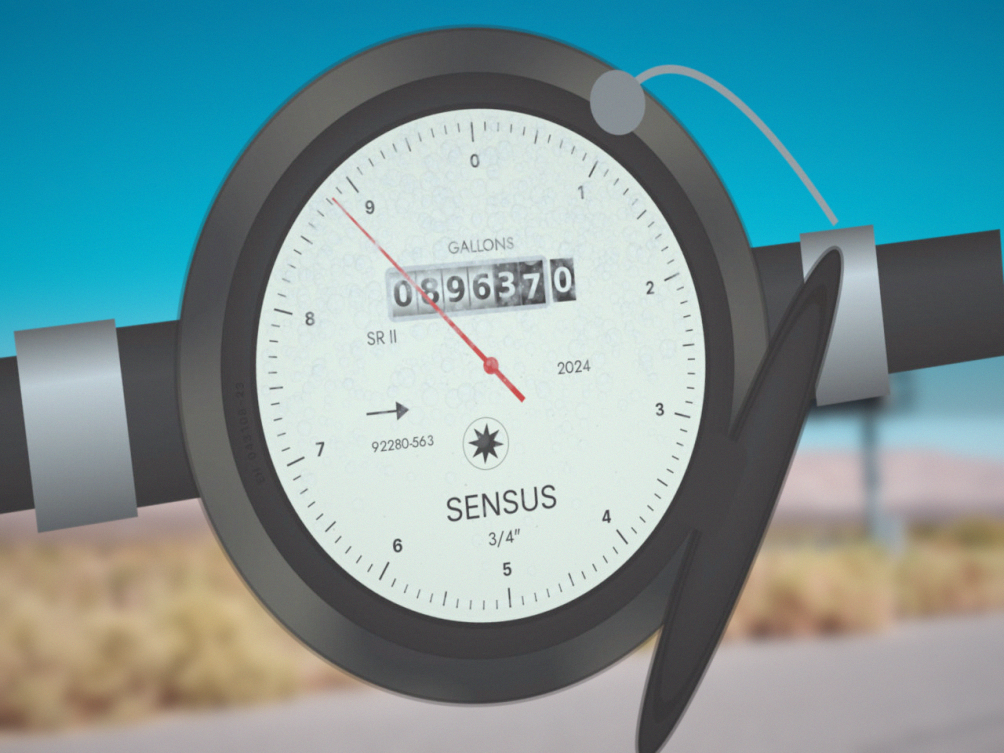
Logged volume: 896368.8,gal
